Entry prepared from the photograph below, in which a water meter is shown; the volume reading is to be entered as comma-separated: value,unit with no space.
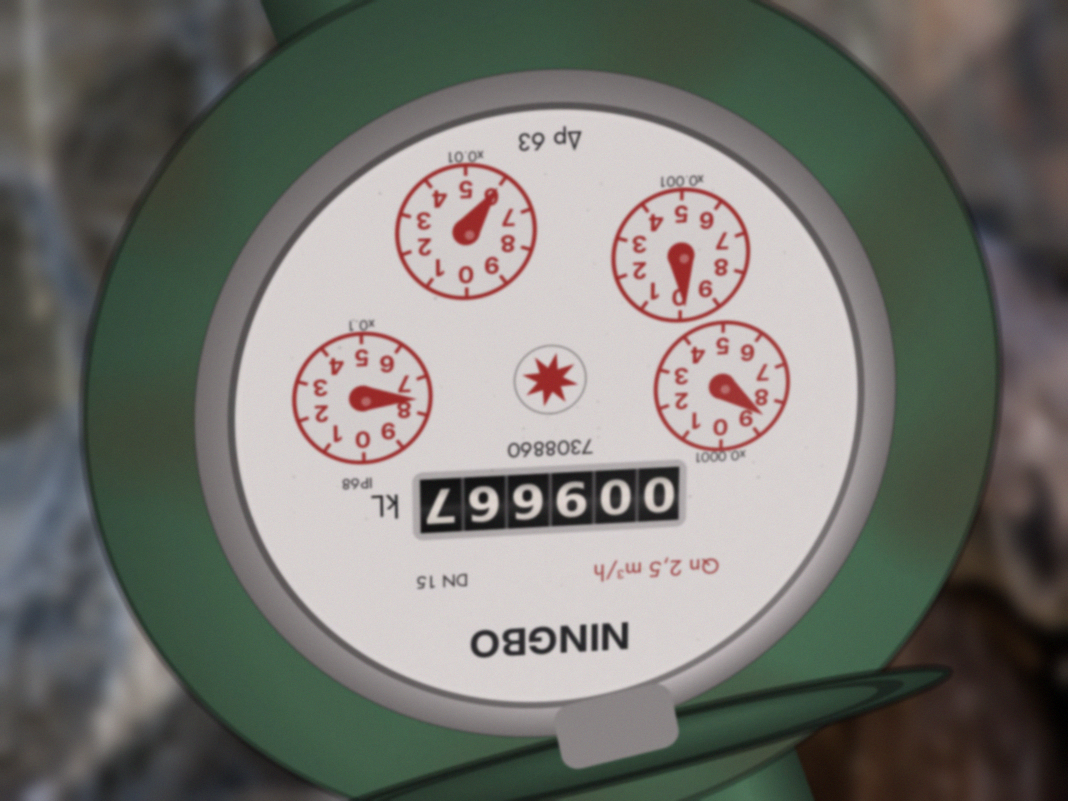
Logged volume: 9667.7598,kL
